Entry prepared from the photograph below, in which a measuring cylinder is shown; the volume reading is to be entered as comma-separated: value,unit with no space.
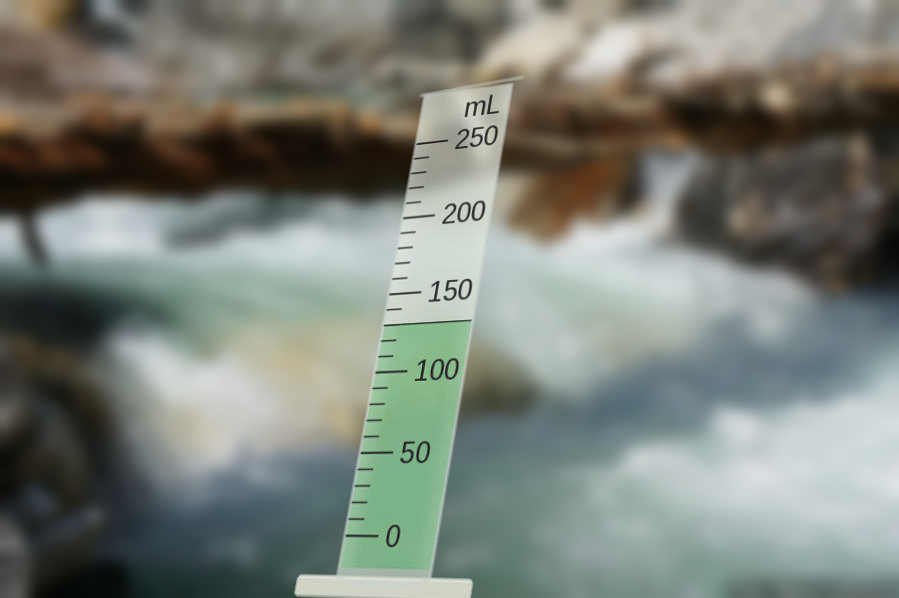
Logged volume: 130,mL
